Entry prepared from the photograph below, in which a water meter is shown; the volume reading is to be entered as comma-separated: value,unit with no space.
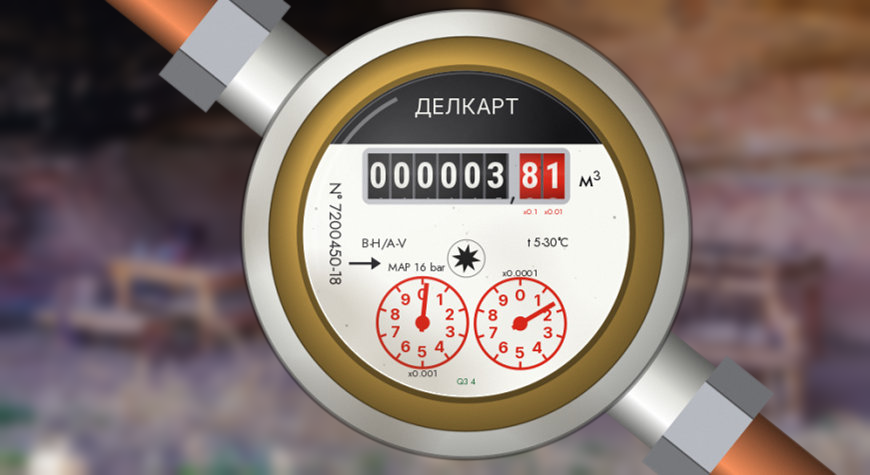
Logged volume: 3.8101,m³
